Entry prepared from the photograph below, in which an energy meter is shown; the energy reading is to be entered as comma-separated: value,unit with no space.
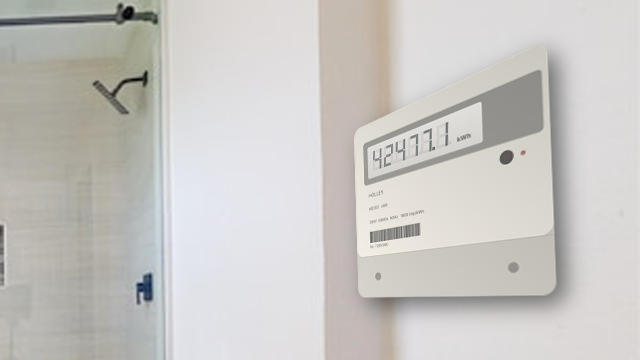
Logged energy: 42477.1,kWh
